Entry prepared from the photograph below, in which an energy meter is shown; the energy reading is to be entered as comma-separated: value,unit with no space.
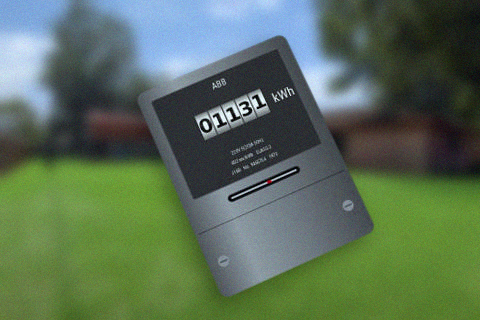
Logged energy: 1131,kWh
